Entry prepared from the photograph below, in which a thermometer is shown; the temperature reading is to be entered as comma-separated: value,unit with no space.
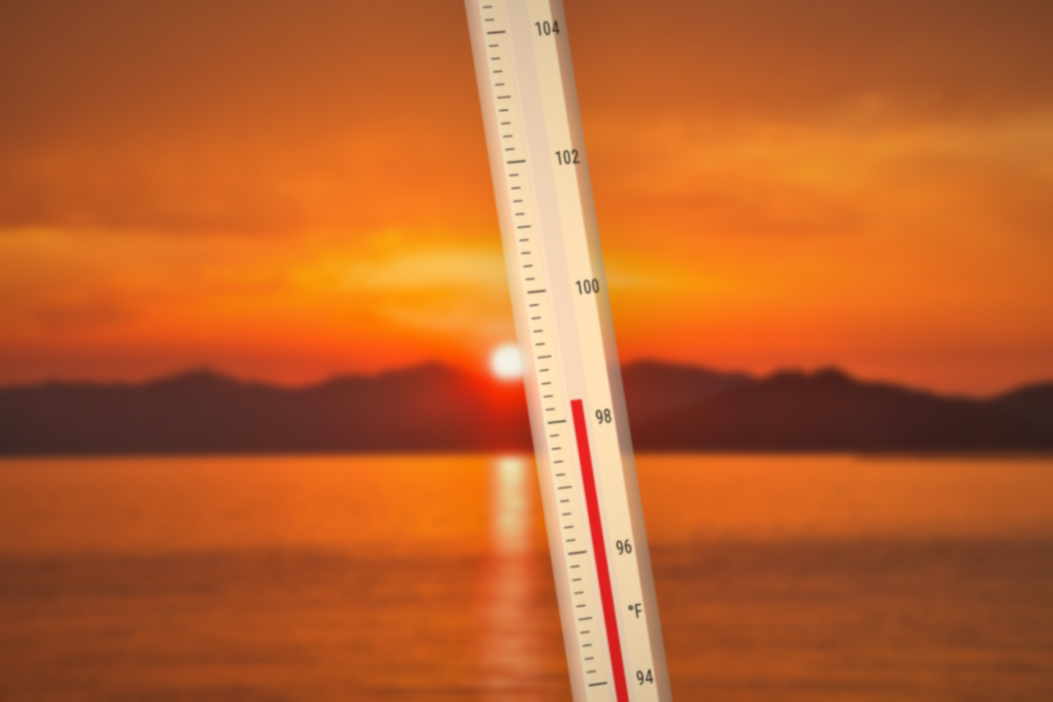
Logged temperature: 98.3,°F
